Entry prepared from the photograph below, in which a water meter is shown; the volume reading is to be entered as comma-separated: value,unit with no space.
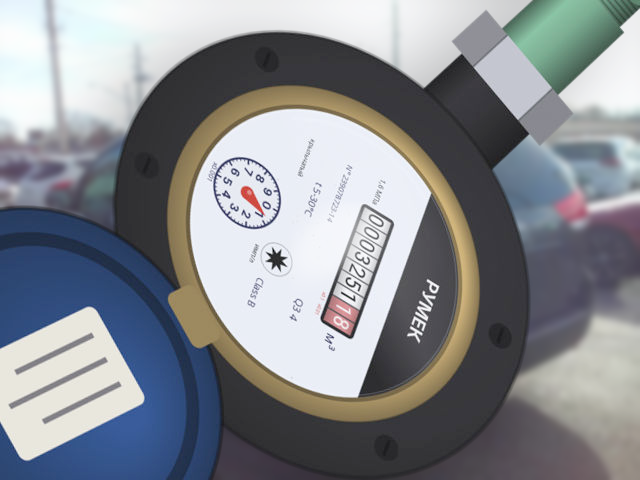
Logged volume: 3251.180,m³
